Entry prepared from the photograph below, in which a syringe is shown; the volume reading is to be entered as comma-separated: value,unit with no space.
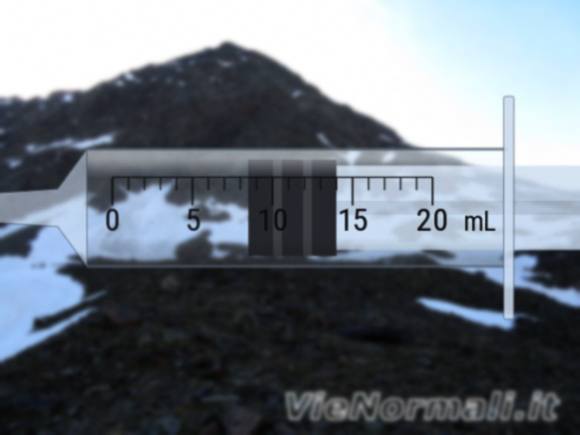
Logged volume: 8.5,mL
